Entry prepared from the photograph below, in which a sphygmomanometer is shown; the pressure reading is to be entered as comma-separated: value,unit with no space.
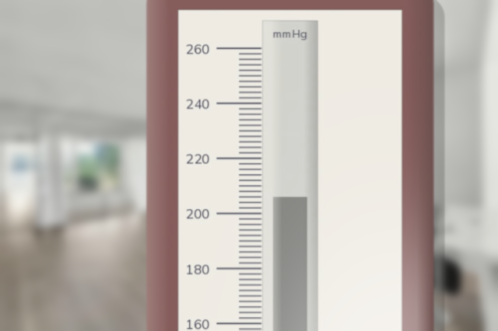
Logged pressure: 206,mmHg
